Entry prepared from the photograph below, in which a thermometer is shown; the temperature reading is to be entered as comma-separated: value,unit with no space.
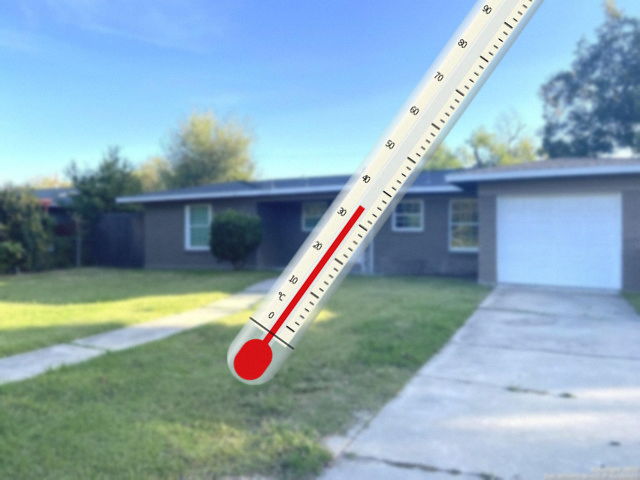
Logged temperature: 34,°C
